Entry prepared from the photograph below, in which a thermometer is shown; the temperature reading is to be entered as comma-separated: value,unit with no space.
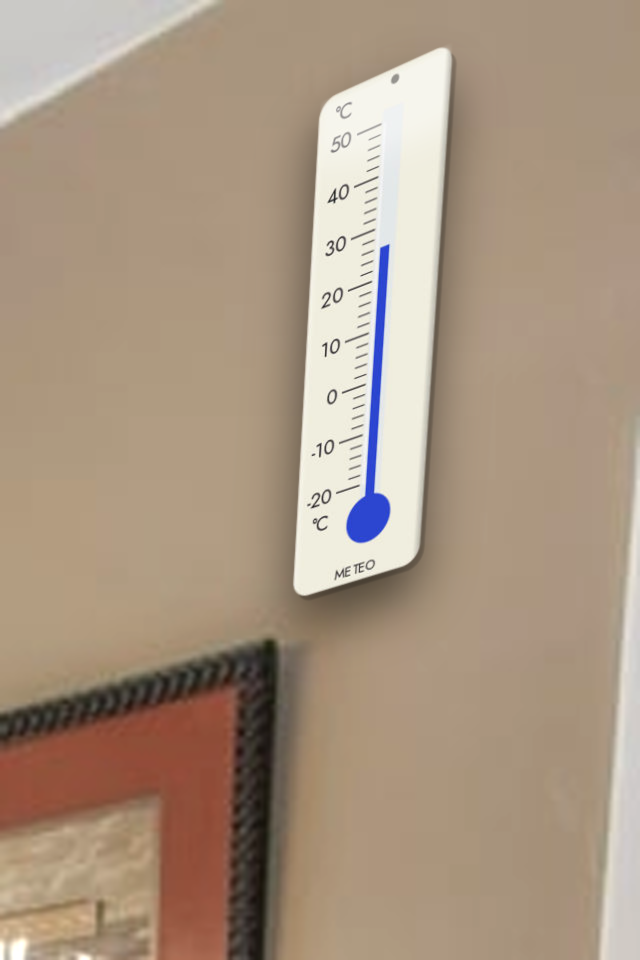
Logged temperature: 26,°C
